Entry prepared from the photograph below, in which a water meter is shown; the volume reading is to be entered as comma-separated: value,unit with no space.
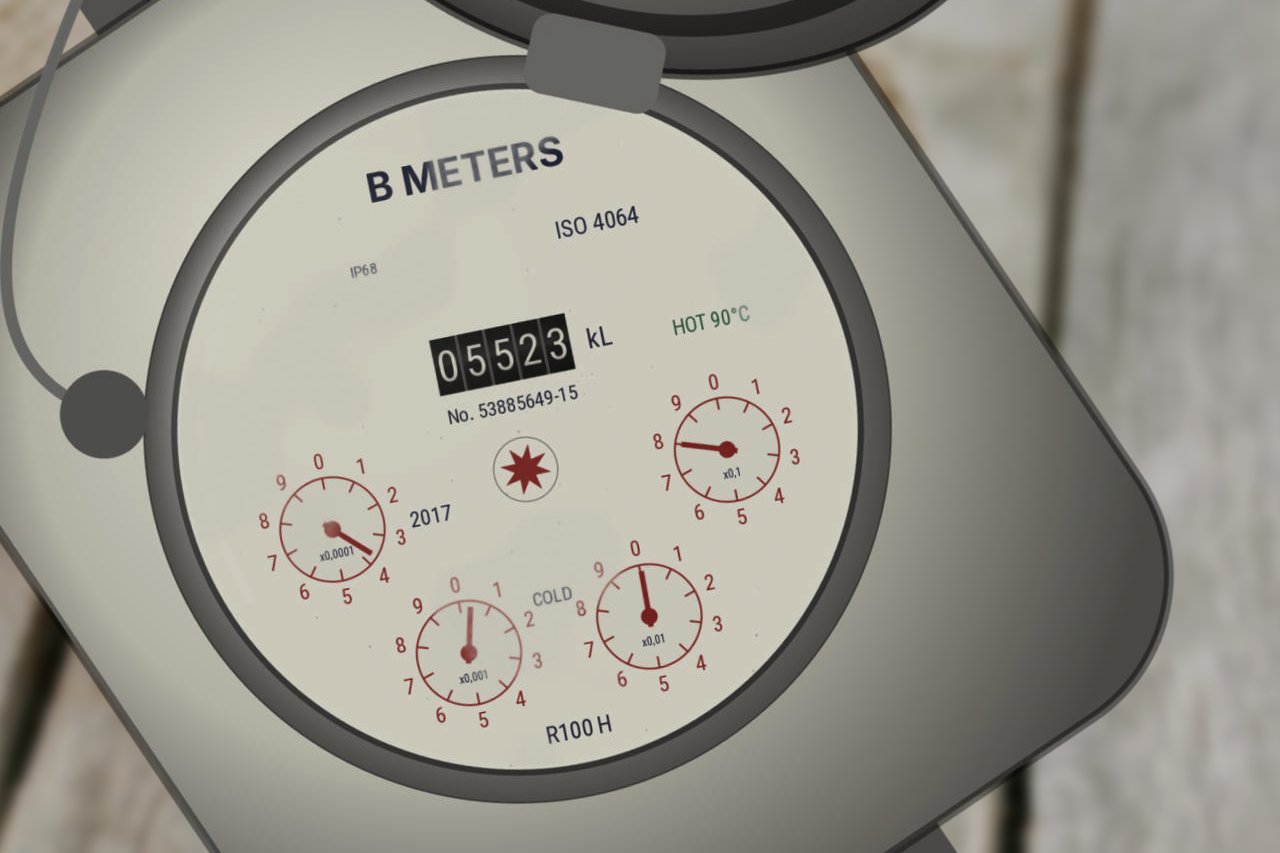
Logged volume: 5523.8003,kL
